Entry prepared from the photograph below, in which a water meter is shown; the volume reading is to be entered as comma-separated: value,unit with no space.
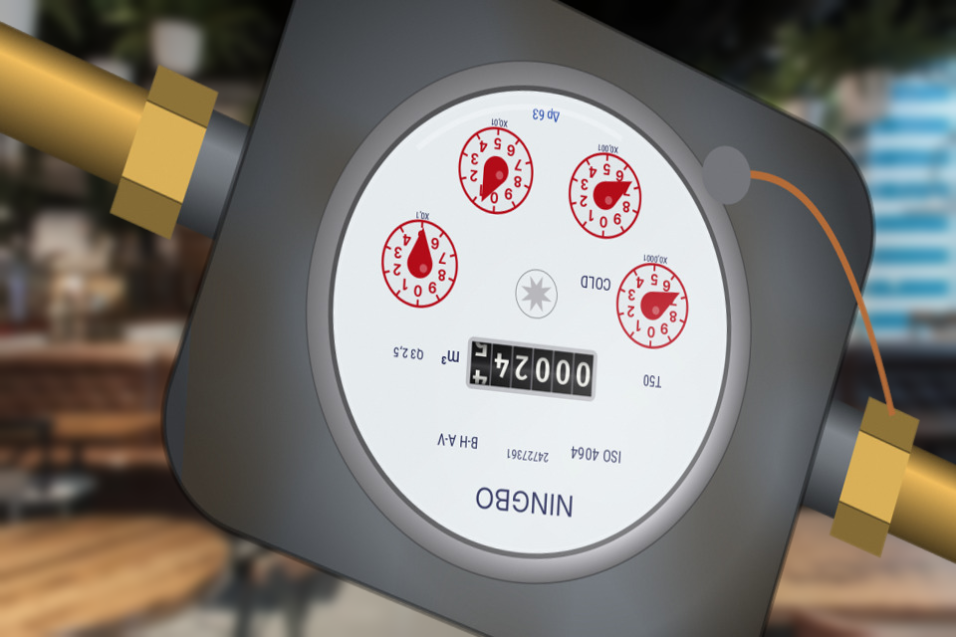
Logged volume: 244.5066,m³
